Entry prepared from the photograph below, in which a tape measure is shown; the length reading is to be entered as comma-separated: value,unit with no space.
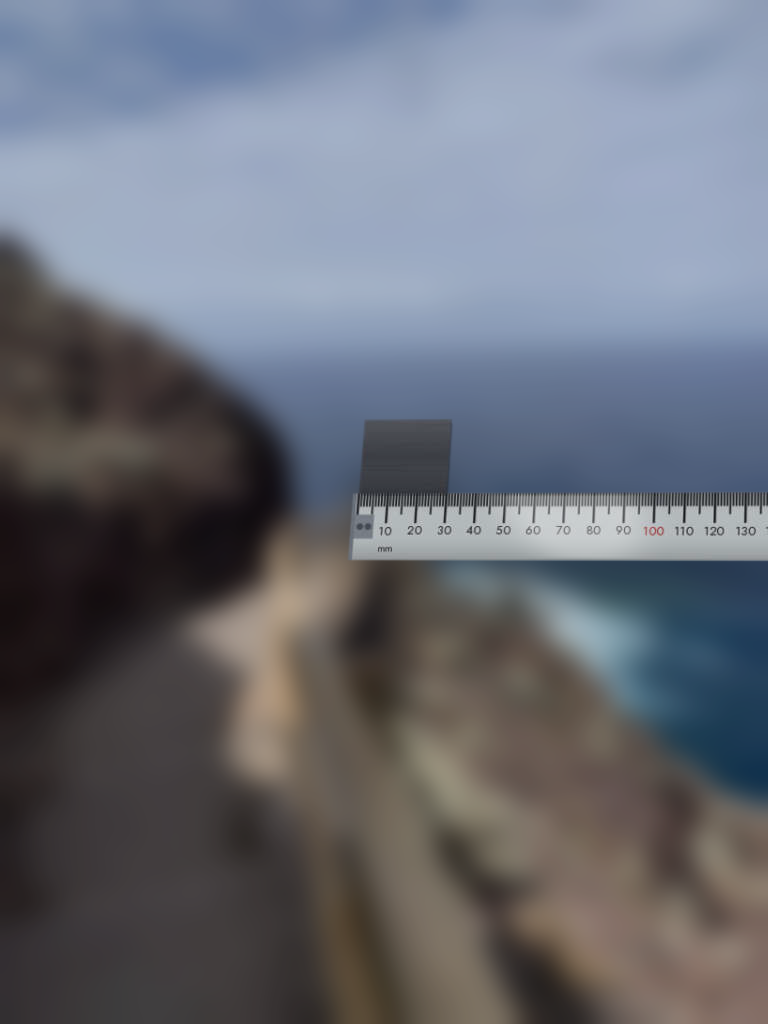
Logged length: 30,mm
